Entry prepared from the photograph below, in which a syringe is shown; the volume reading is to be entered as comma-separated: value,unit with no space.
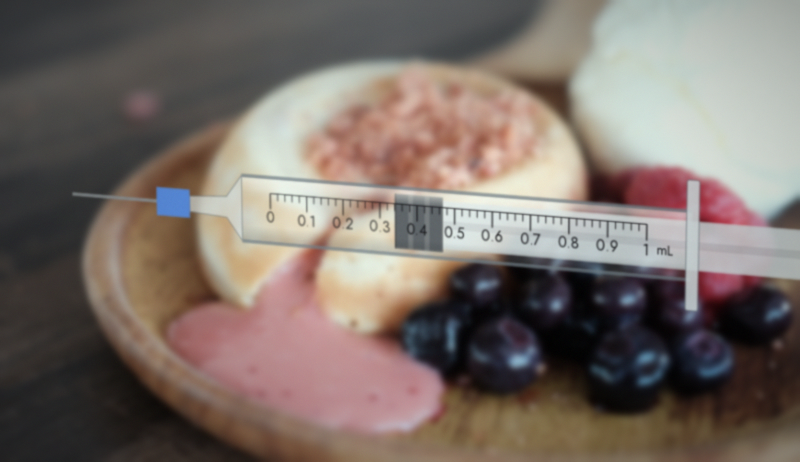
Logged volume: 0.34,mL
